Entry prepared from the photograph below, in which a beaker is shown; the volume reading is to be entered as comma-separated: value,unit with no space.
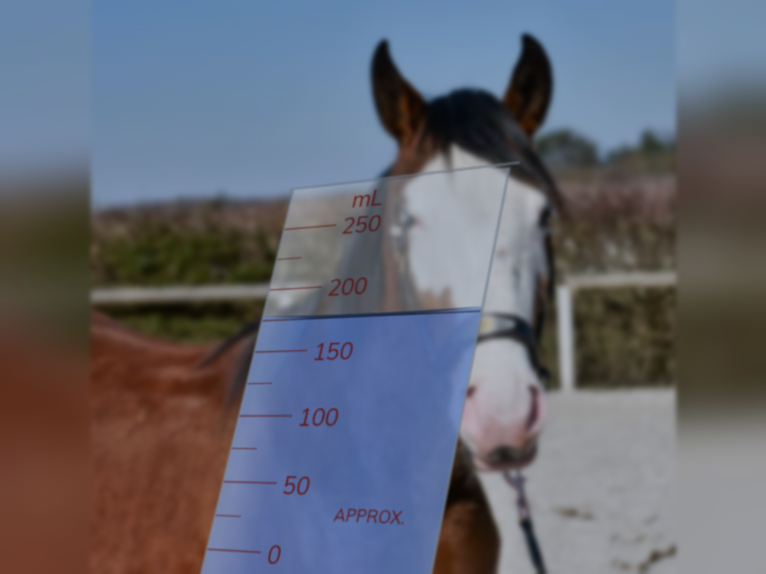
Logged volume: 175,mL
